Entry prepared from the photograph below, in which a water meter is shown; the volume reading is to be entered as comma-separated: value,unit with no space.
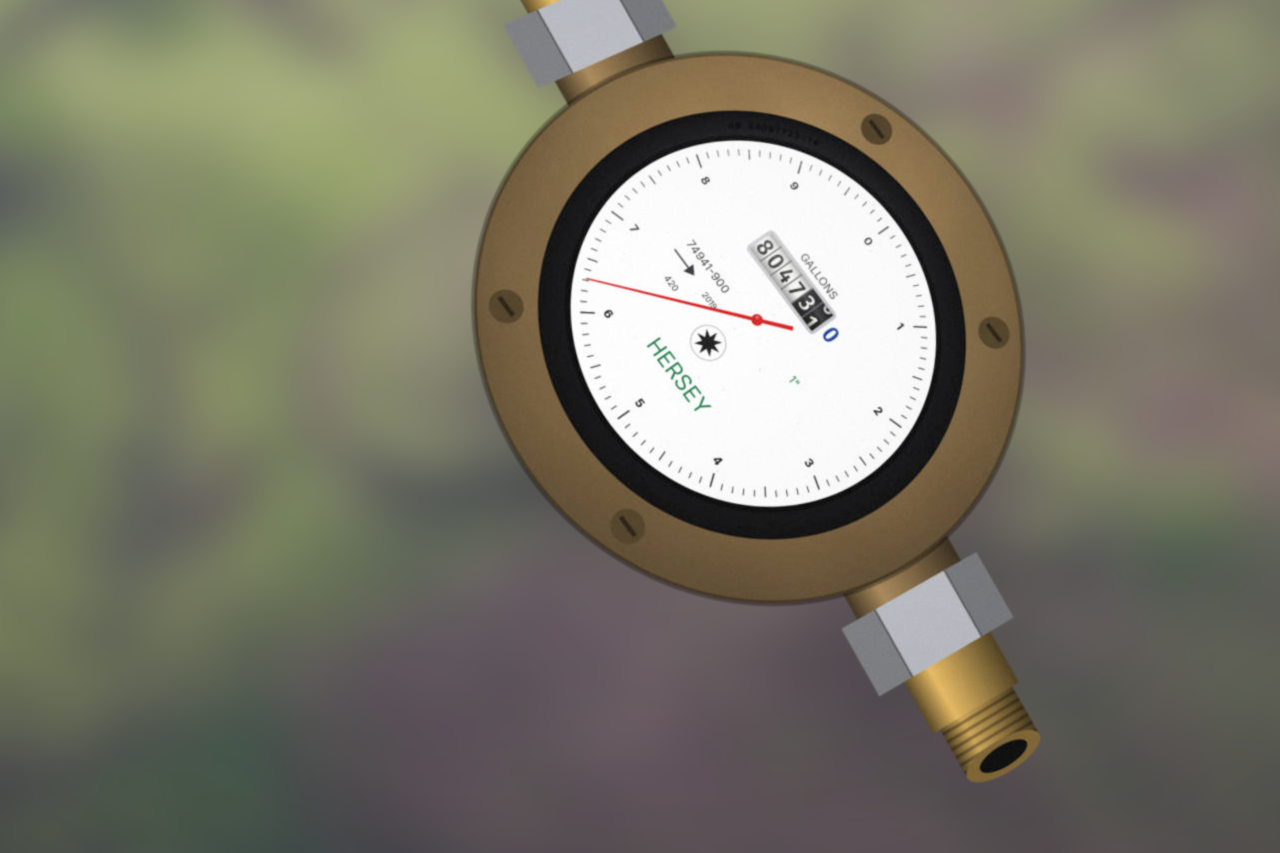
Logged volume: 8047306.3,gal
